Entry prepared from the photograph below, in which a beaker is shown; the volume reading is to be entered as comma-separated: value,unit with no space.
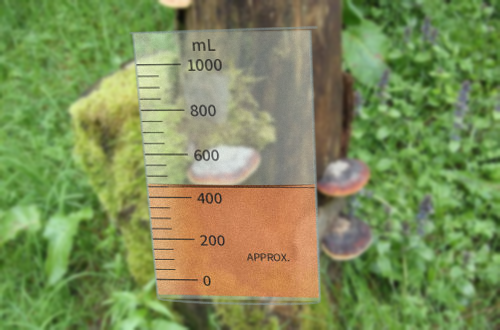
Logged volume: 450,mL
